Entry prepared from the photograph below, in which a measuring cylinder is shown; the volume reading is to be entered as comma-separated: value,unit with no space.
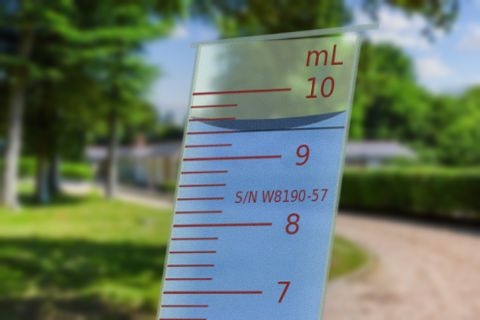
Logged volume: 9.4,mL
